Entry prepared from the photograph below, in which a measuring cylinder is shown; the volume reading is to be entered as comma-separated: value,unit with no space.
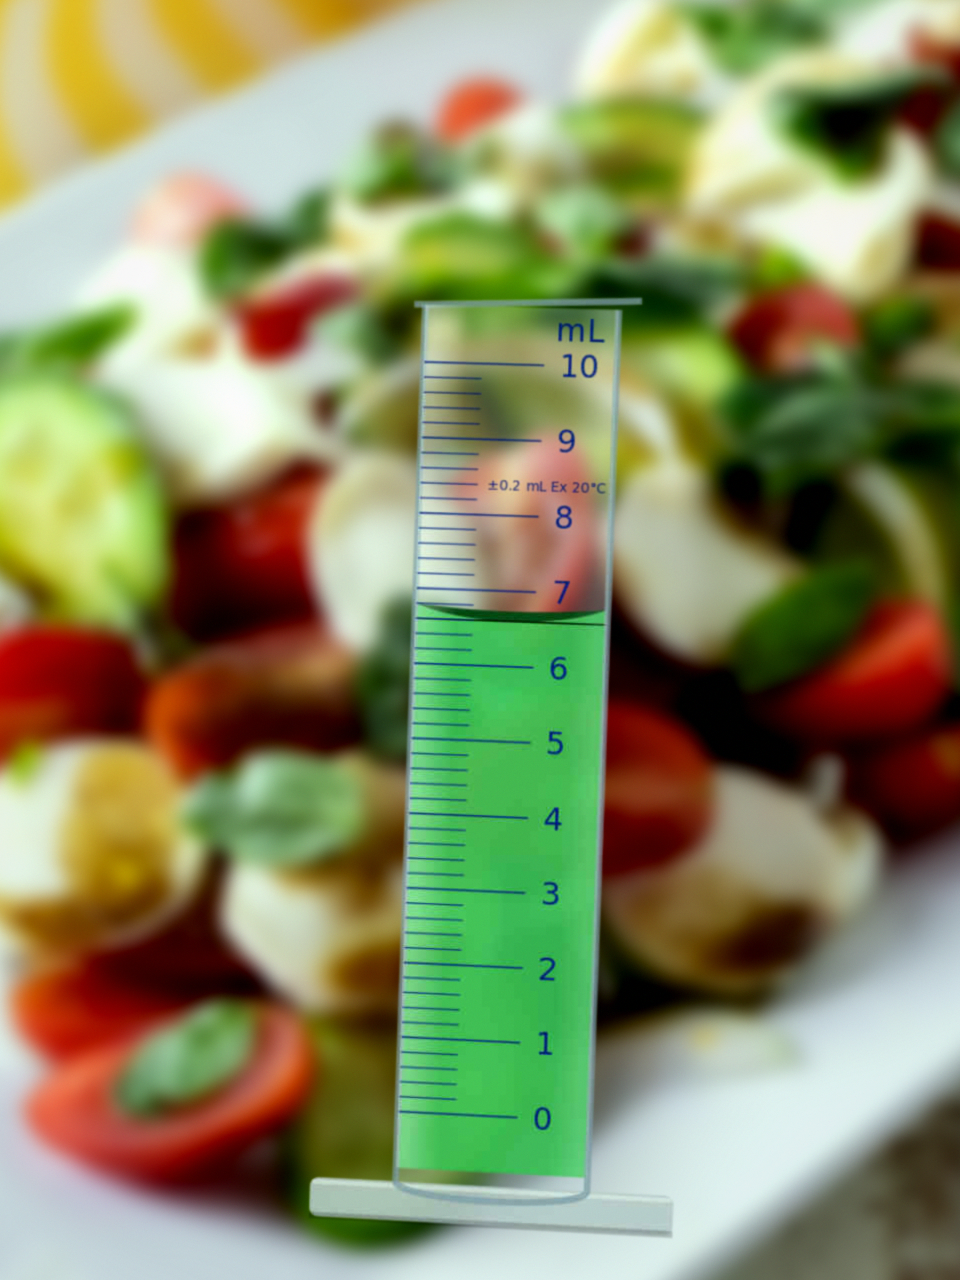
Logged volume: 6.6,mL
